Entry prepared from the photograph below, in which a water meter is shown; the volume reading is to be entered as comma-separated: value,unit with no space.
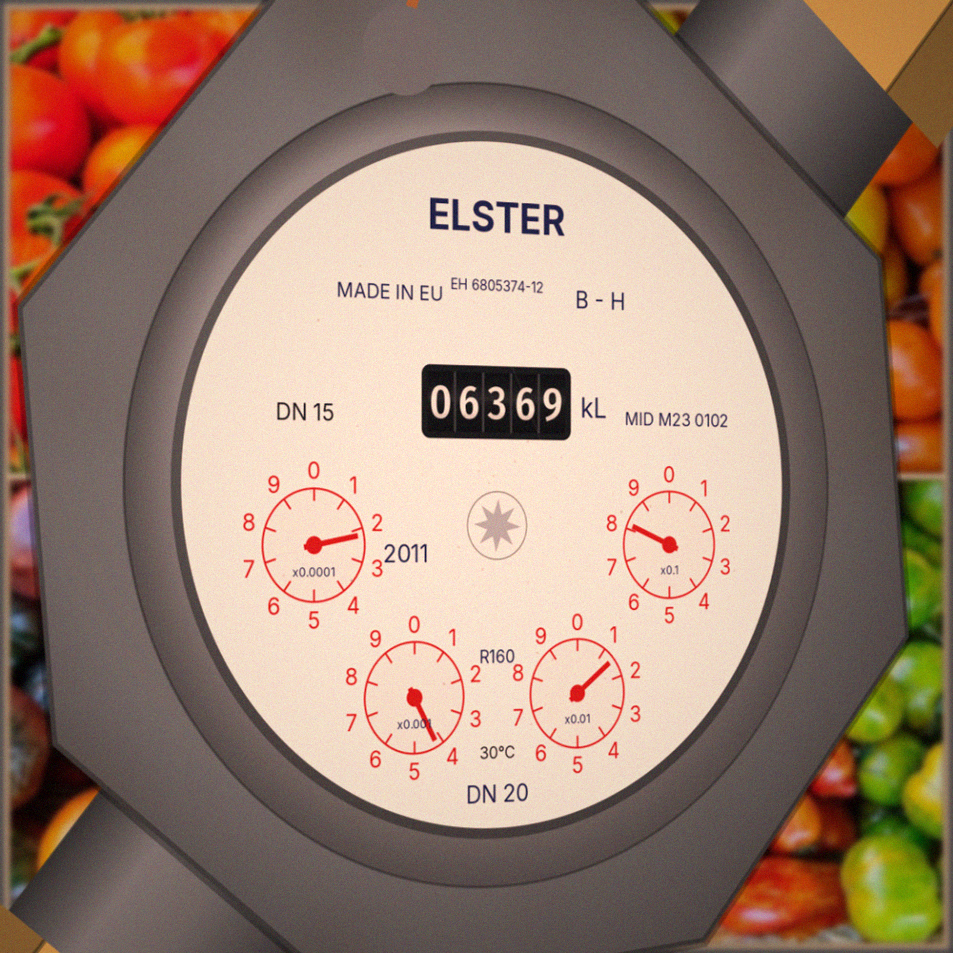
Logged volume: 6369.8142,kL
